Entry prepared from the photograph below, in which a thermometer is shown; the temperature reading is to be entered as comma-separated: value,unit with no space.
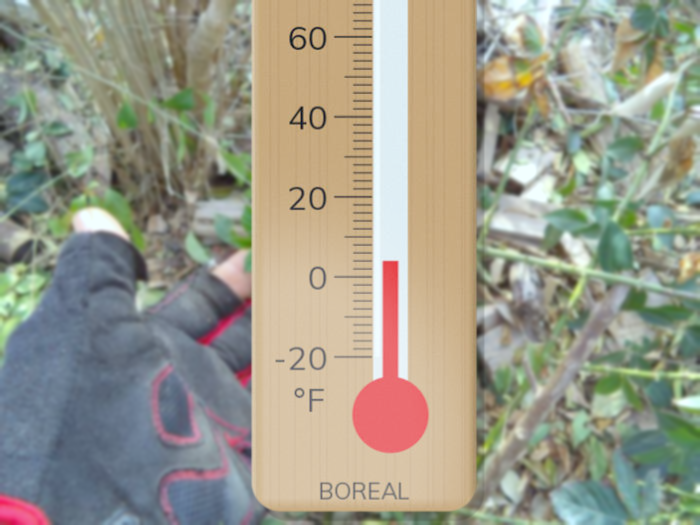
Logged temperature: 4,°F
